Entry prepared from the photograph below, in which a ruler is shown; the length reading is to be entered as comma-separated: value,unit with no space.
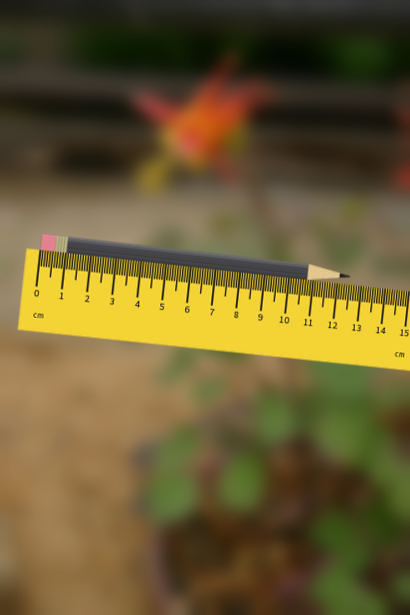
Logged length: 12.5,cm
